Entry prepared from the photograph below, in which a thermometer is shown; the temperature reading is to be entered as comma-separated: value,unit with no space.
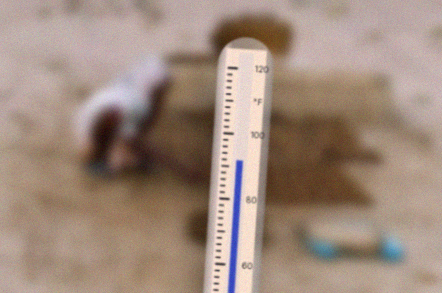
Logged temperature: 92,°F
